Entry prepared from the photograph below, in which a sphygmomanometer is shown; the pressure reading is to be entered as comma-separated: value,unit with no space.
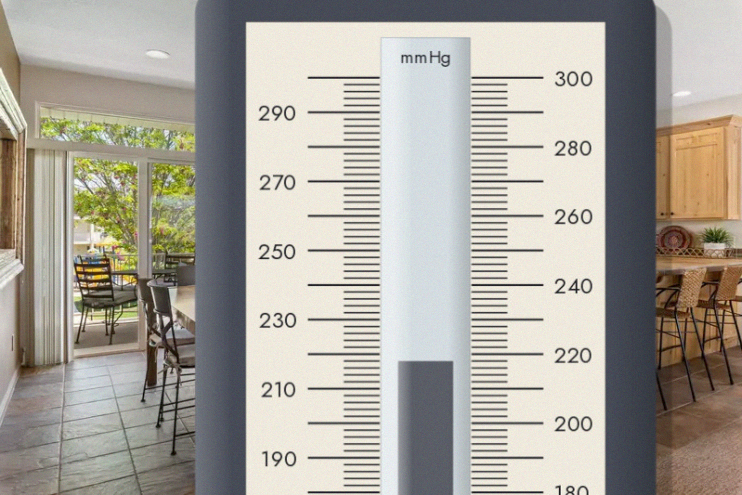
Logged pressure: 218,mmHg
